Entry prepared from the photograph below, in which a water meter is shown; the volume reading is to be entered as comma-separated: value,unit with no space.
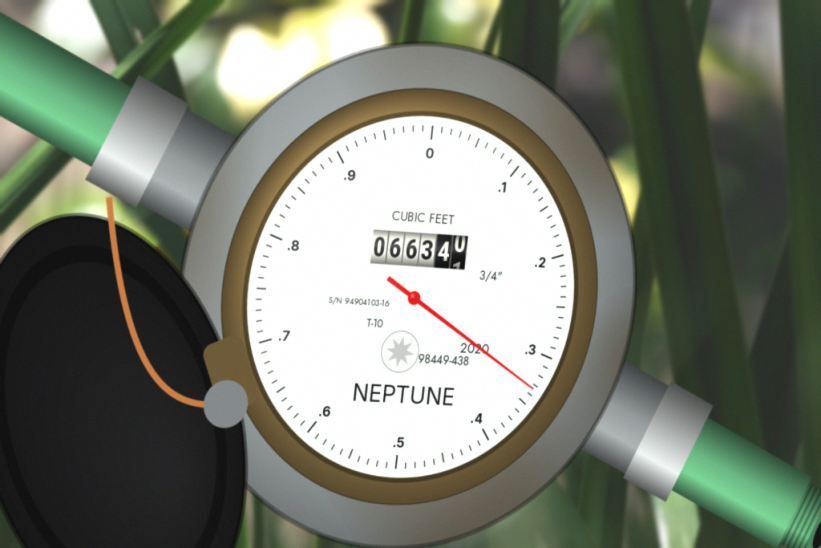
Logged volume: 66340.33,ft³
